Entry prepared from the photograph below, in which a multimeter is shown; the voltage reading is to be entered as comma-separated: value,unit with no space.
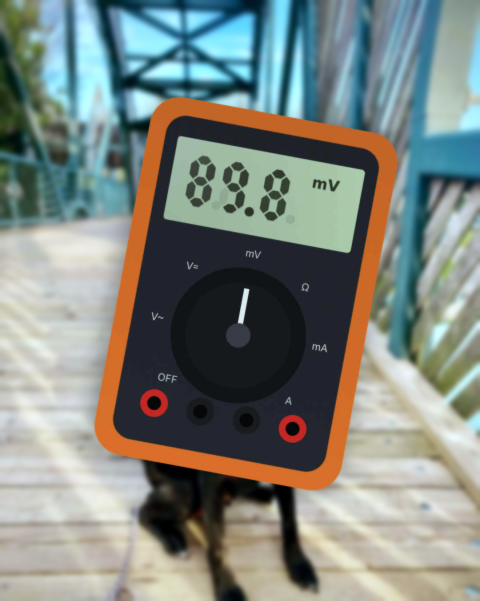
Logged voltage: 89.8,mV
